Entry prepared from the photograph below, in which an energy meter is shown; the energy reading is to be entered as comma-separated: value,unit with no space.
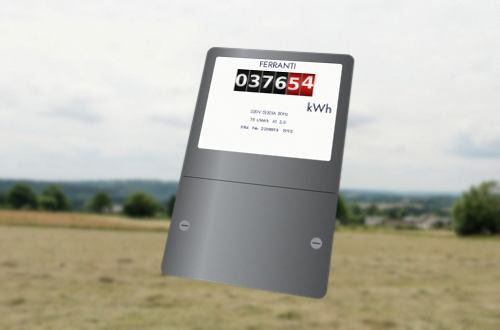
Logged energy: 376.54,kWh
